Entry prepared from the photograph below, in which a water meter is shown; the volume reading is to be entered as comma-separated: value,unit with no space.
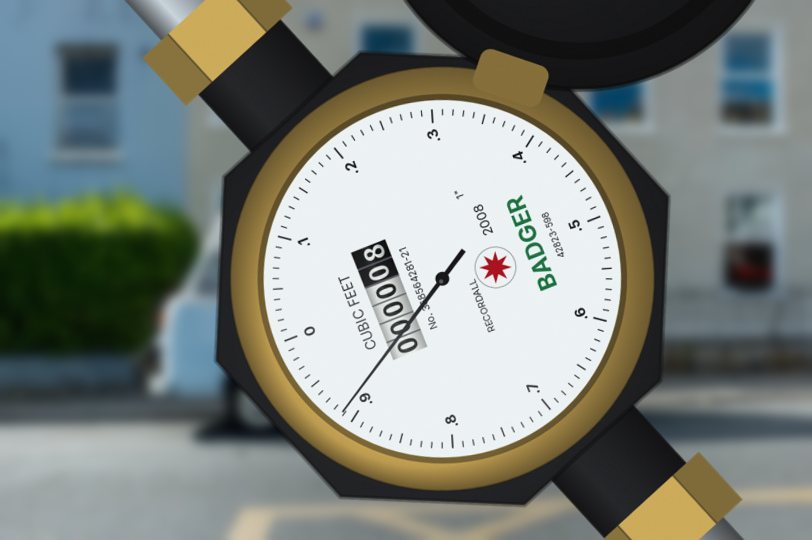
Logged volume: 7.91,ft³
